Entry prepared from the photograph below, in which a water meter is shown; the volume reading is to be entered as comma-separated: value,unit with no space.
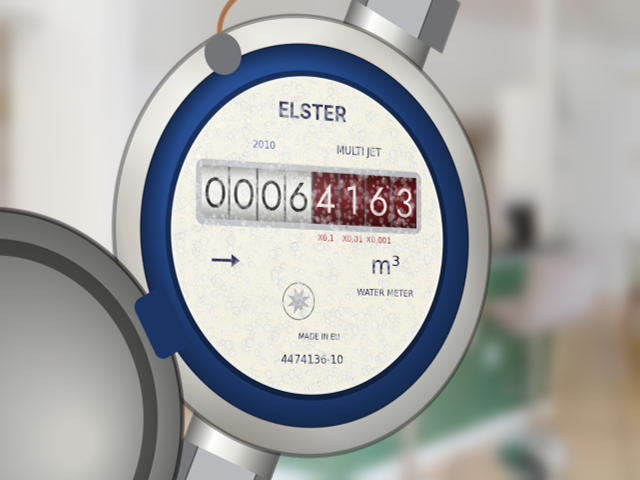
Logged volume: 6.4163,m³
